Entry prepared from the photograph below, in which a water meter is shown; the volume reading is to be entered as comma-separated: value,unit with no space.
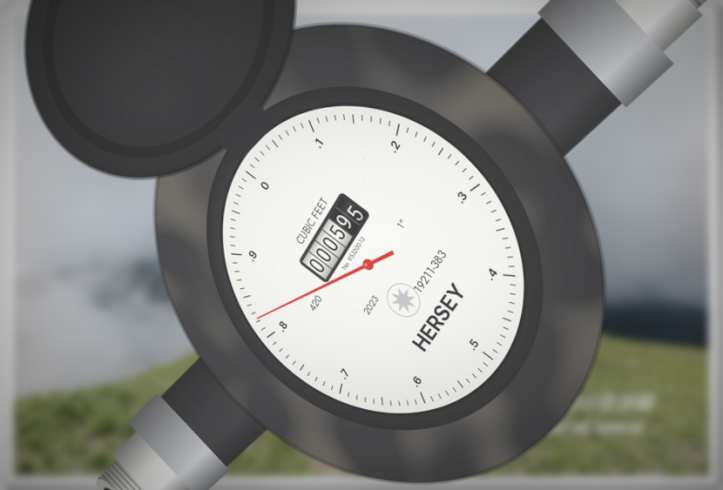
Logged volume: 594.82,ft³
